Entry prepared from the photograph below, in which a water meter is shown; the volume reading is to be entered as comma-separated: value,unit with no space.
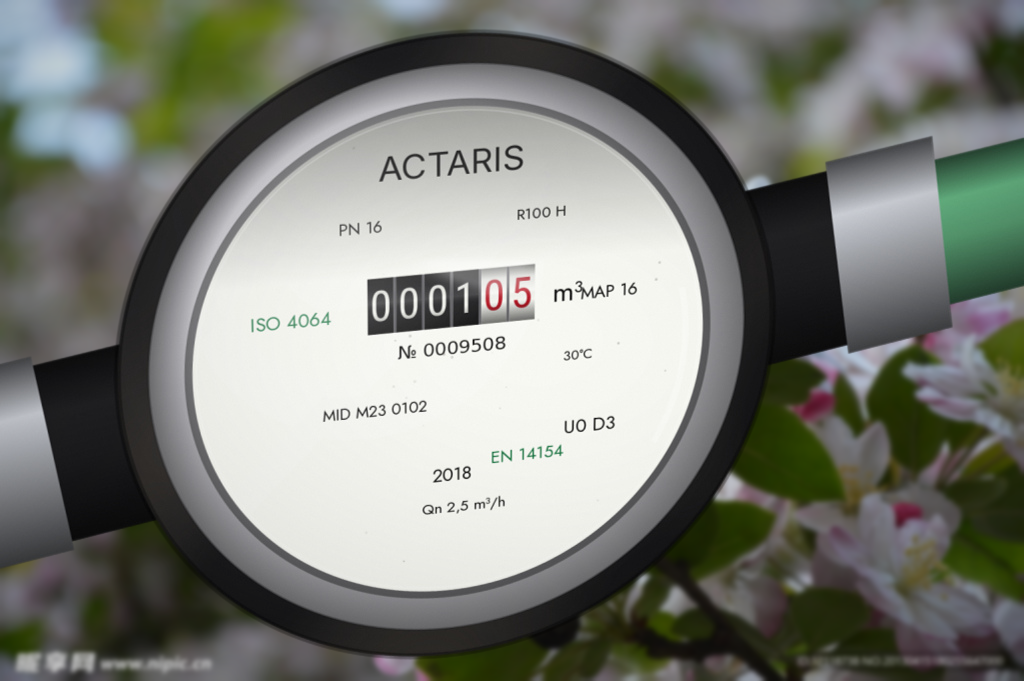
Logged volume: 1.05,m³
